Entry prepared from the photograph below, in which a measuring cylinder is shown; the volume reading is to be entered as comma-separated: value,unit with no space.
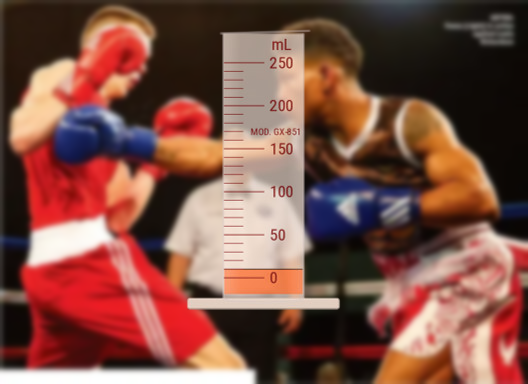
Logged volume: 10,mL
